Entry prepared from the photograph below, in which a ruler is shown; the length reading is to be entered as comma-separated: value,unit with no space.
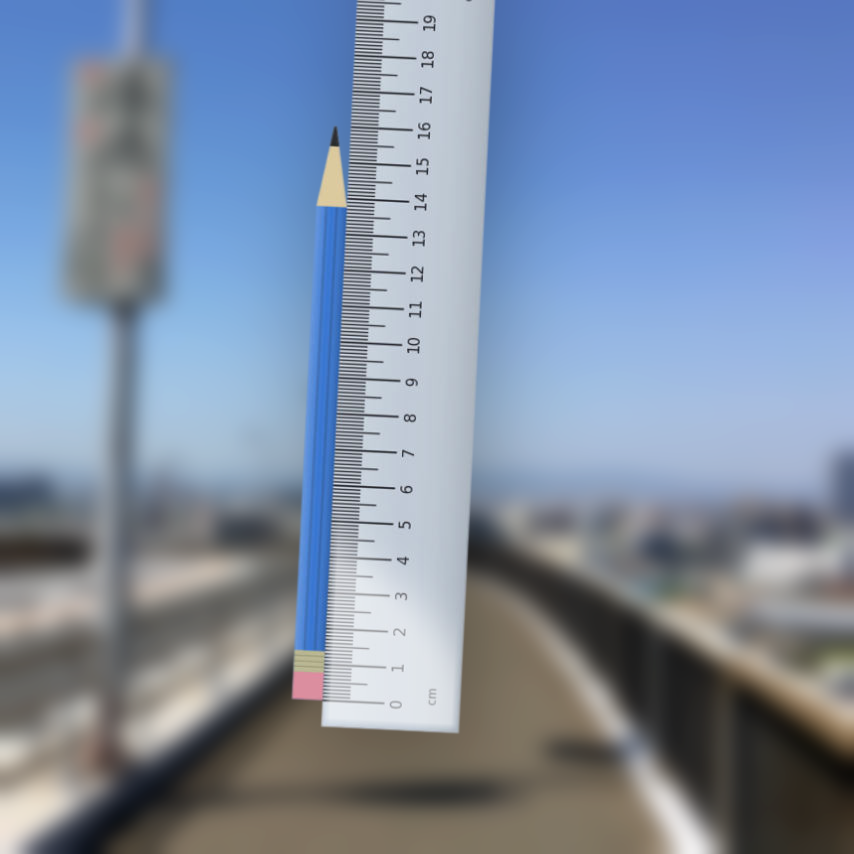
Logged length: 16,cm
